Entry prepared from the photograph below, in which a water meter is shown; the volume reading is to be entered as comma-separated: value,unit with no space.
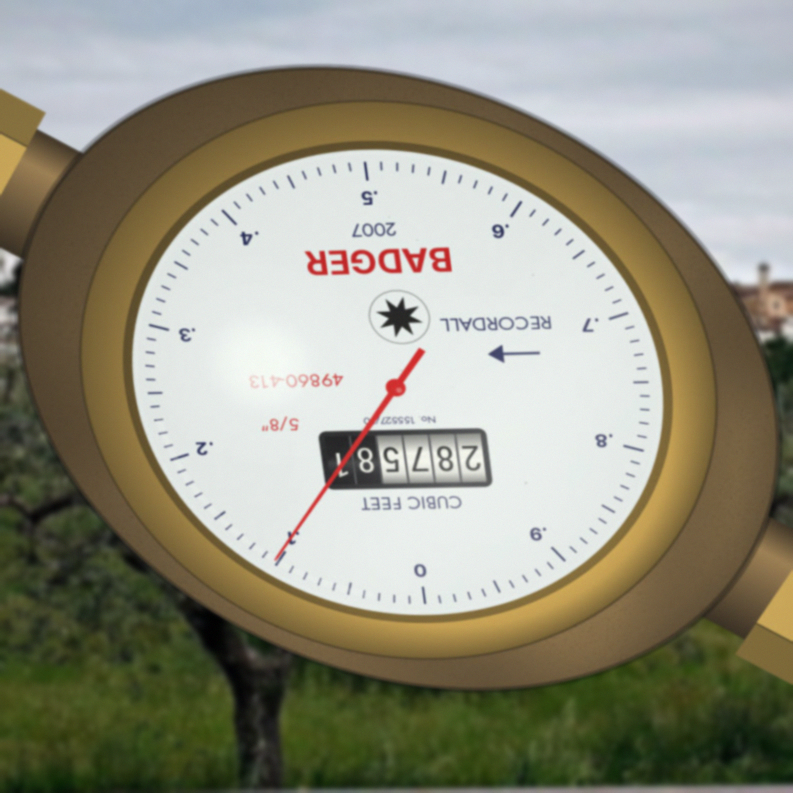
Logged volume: 287581.10,ft³
